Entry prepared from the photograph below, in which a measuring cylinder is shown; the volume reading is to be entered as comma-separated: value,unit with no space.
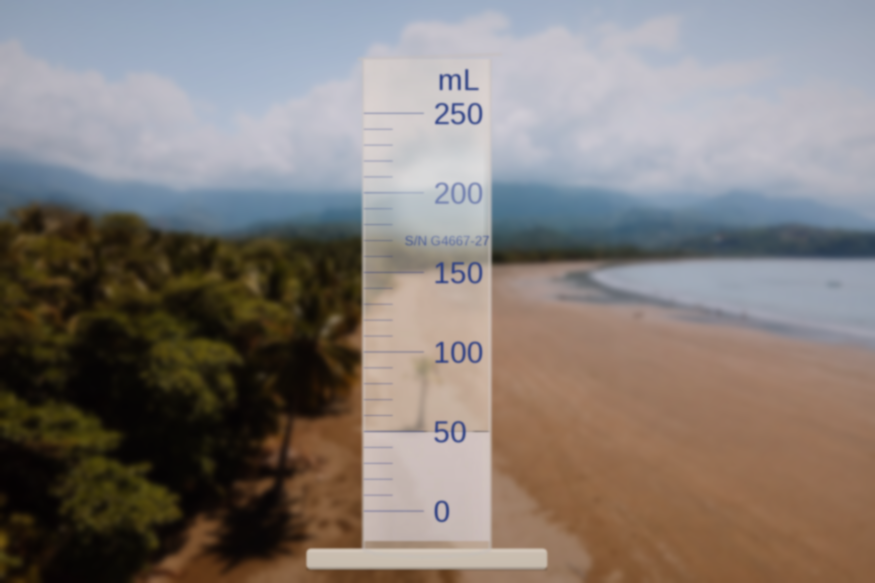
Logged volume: 50,mL
